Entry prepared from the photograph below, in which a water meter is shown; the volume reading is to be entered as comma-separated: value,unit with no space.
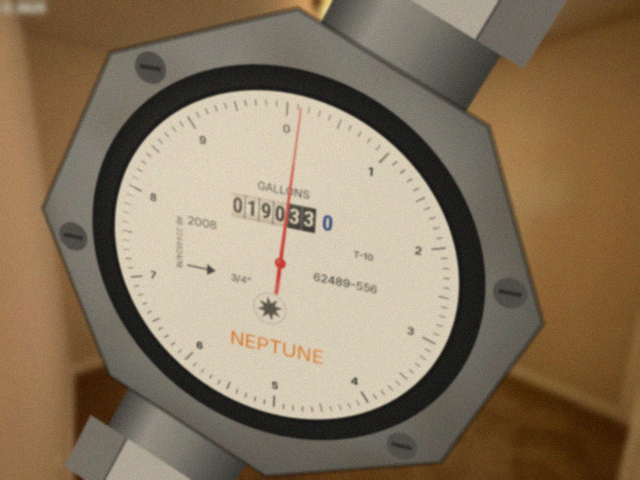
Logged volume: 190330.1,gal
